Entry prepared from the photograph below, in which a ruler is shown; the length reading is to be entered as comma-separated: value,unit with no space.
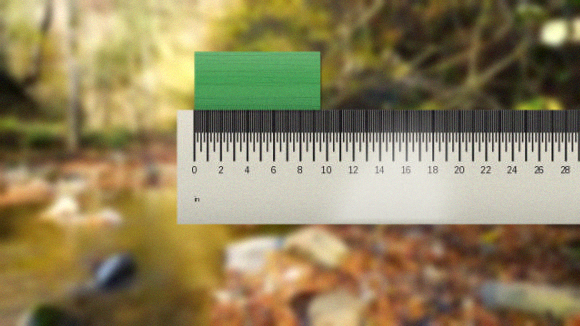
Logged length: 9.5,in
